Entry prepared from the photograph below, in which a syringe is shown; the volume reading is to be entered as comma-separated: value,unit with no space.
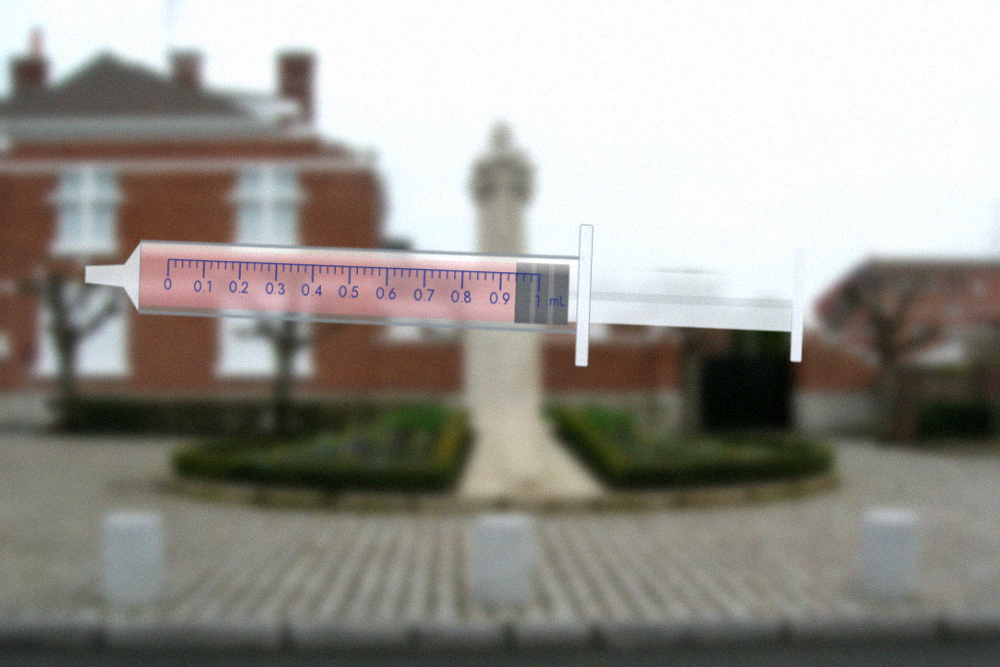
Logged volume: 0.94,mL
